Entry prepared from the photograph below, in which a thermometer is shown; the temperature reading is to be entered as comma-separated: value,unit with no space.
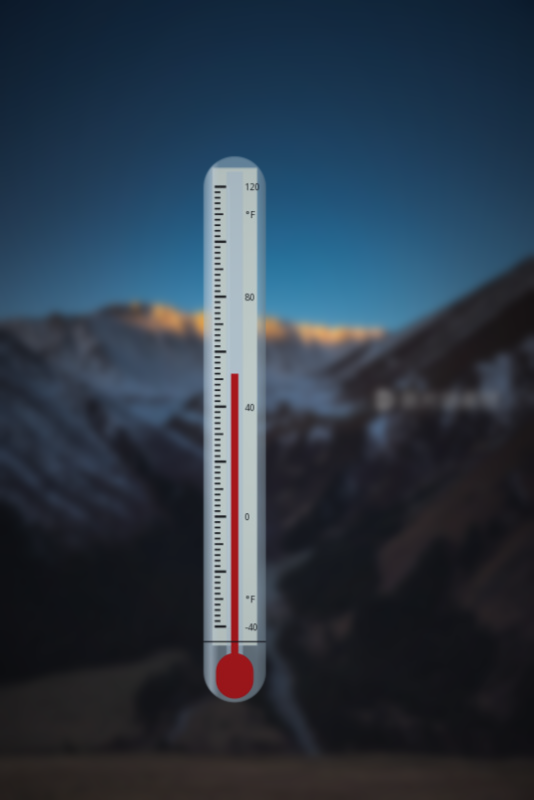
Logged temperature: 52,°F
